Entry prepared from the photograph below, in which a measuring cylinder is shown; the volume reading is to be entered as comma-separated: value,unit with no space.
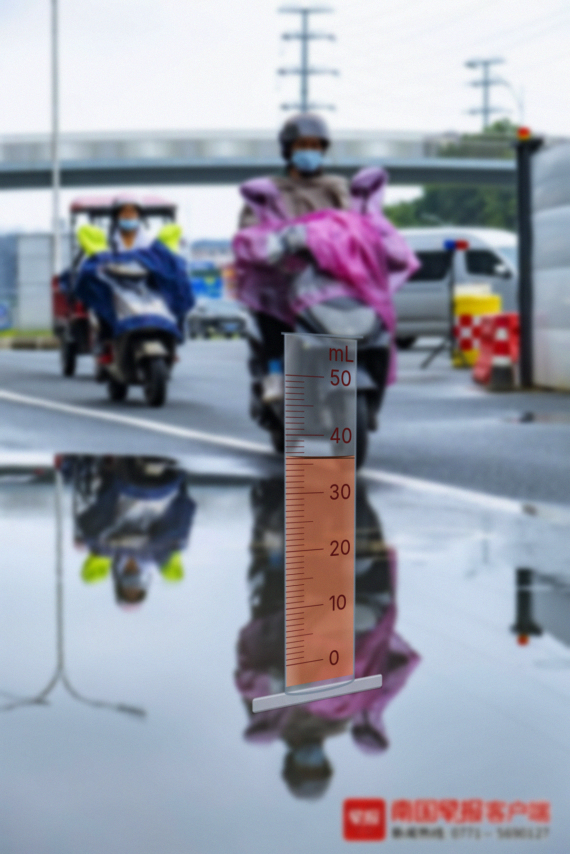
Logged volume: 36,mL
